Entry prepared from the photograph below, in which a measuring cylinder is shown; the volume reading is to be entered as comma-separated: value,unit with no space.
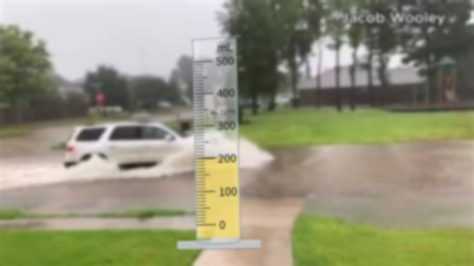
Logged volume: 200,mL
